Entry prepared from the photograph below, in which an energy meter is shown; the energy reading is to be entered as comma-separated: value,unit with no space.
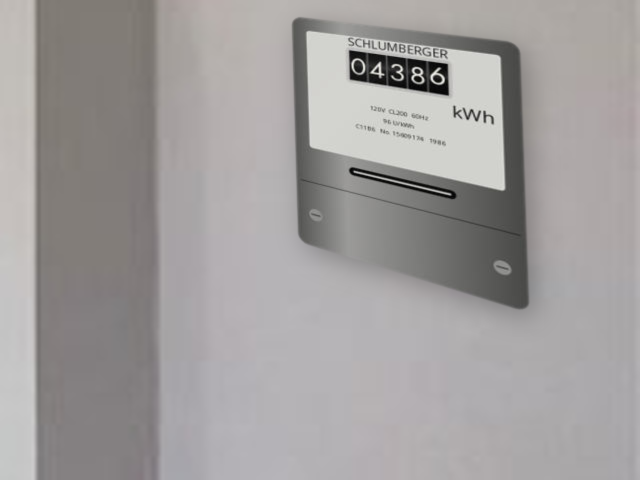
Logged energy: 4386,kWh
